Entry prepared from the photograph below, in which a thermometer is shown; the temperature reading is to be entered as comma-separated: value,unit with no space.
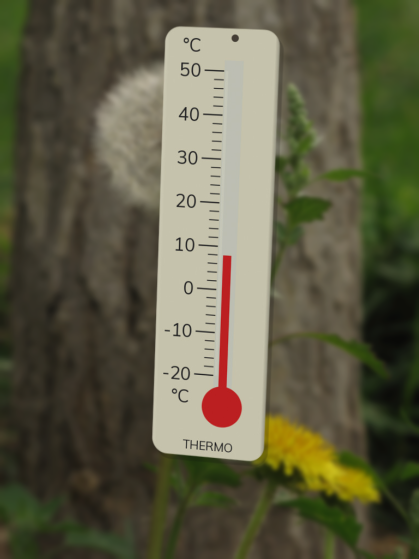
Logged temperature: 8,°C
